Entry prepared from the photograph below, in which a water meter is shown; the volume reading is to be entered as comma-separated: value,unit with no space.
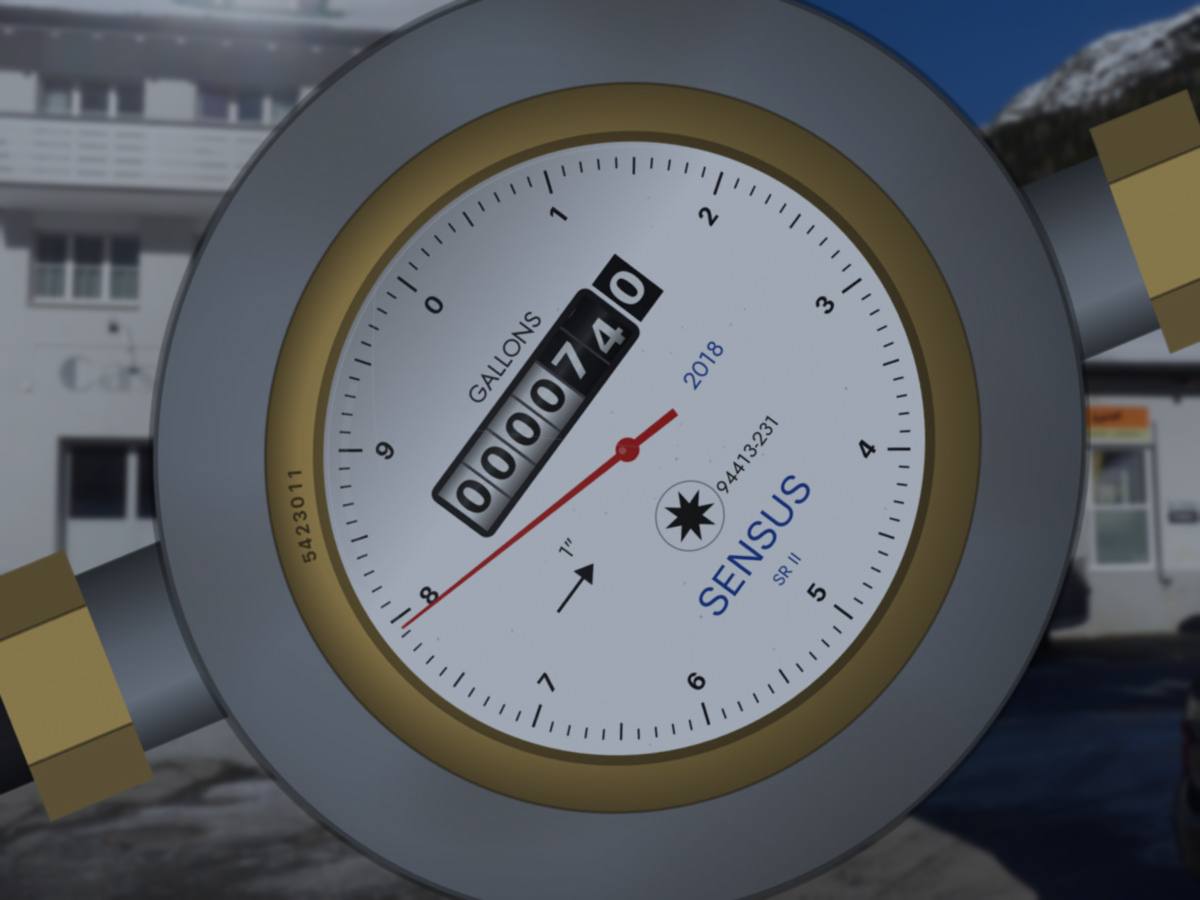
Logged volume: 737.9,gal
